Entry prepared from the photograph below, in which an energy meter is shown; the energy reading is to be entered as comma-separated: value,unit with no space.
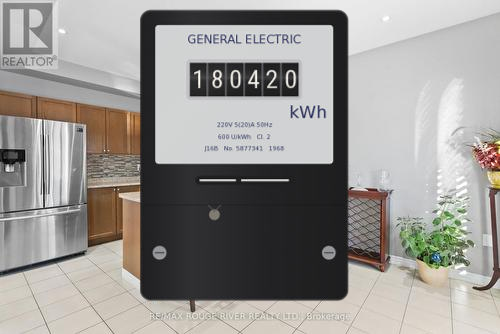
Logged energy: 180420,kWh
